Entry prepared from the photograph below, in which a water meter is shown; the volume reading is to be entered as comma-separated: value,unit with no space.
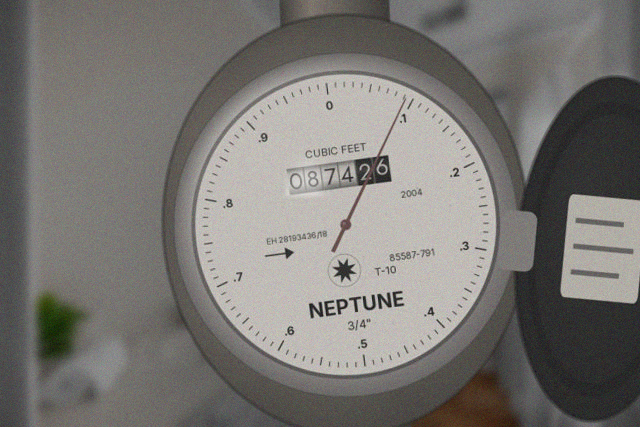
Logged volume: 87426.09,ft³
